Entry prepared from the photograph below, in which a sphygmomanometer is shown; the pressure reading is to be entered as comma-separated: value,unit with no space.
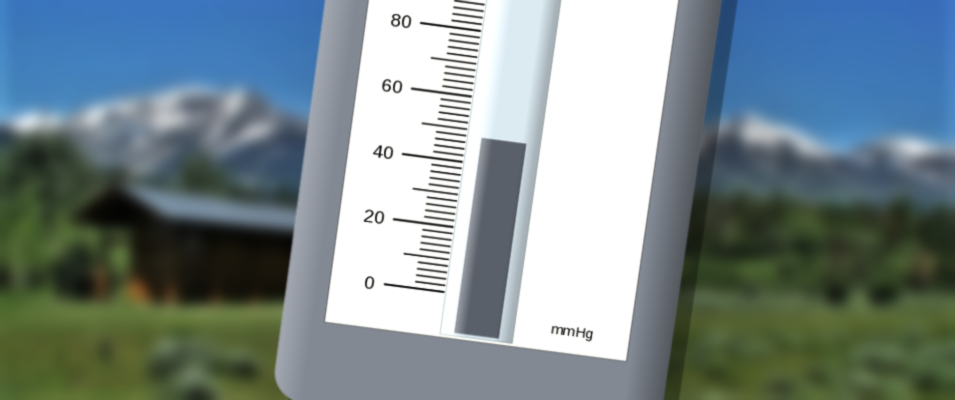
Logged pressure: 48,mmHg
